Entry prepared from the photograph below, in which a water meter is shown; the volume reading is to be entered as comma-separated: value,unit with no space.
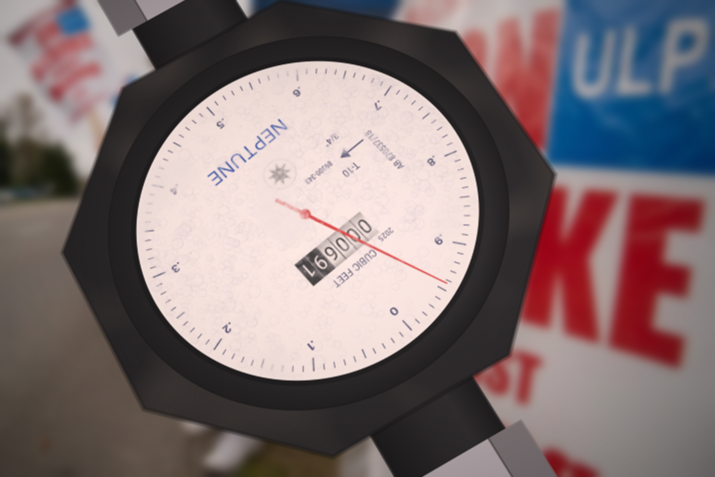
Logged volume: 690.94,ft³
